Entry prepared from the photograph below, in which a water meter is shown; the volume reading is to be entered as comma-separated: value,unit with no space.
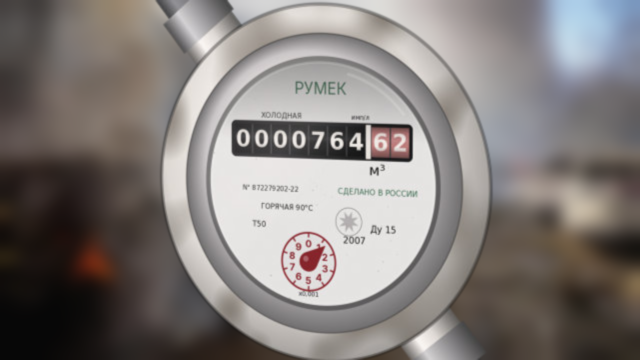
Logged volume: 764.621,m³
